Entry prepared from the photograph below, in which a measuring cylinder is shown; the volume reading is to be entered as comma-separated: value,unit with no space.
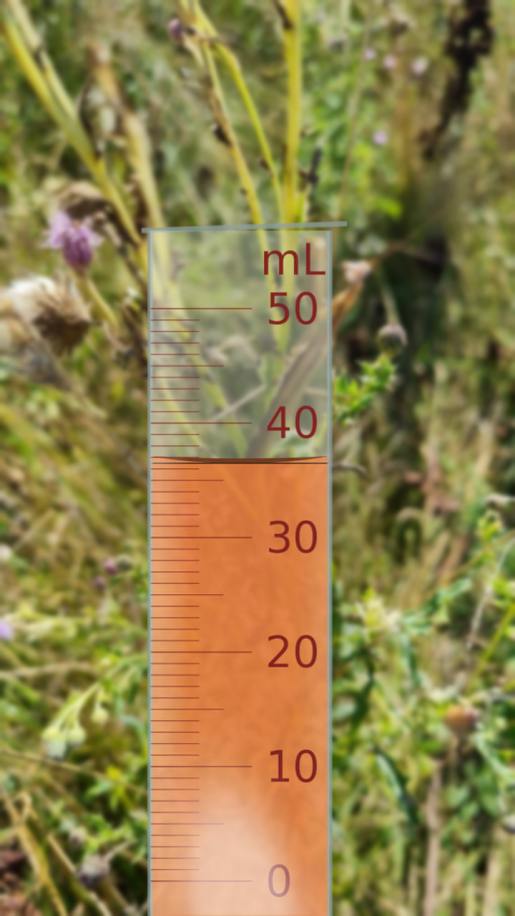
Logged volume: 36.5,mL
